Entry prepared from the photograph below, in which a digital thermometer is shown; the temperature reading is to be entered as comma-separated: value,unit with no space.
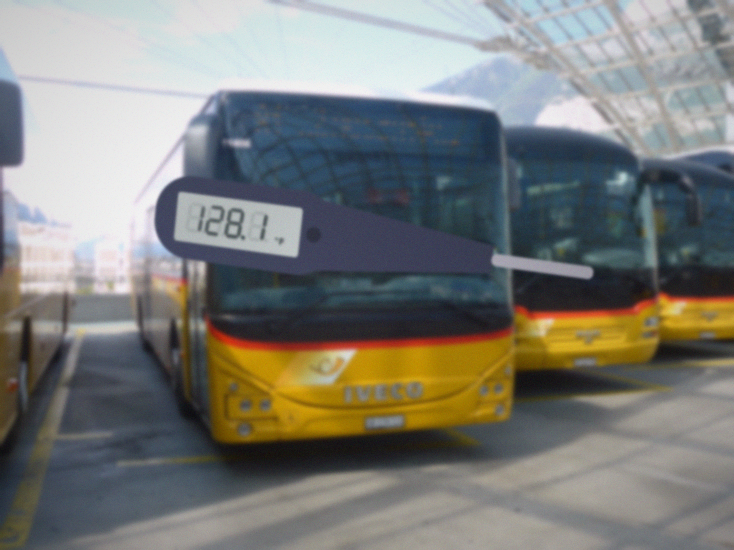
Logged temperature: 128.1,°F
